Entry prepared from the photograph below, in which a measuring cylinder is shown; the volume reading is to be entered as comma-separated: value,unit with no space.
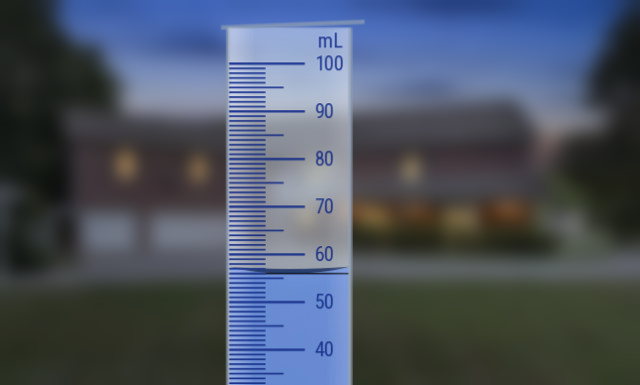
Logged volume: 56,mL
